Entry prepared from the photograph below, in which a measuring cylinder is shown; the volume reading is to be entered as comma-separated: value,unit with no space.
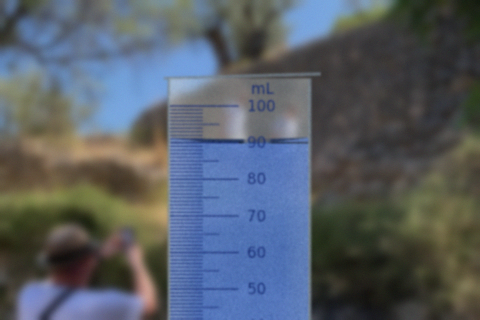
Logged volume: 90,mL
